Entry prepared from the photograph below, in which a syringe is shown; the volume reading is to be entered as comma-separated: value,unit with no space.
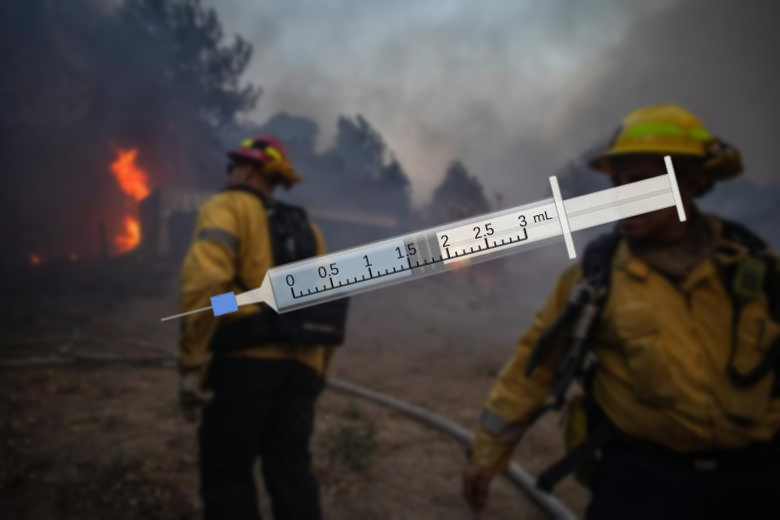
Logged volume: 1.5,mL
